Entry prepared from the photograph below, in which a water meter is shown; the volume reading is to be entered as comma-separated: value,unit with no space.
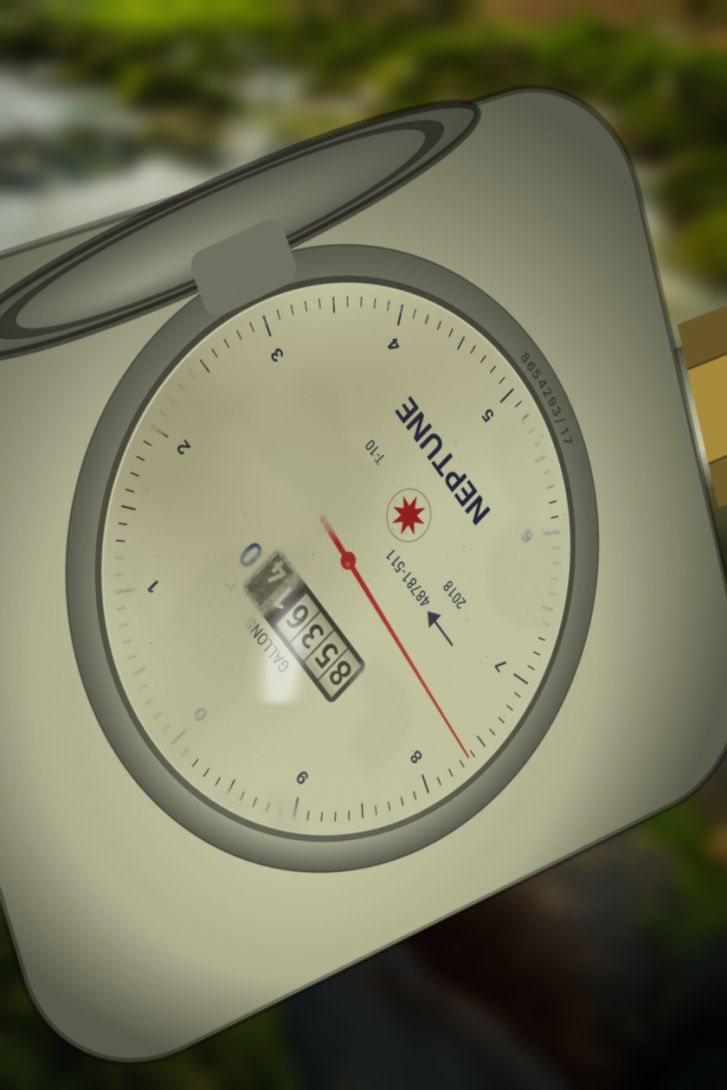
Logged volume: 8536137.6,gal
